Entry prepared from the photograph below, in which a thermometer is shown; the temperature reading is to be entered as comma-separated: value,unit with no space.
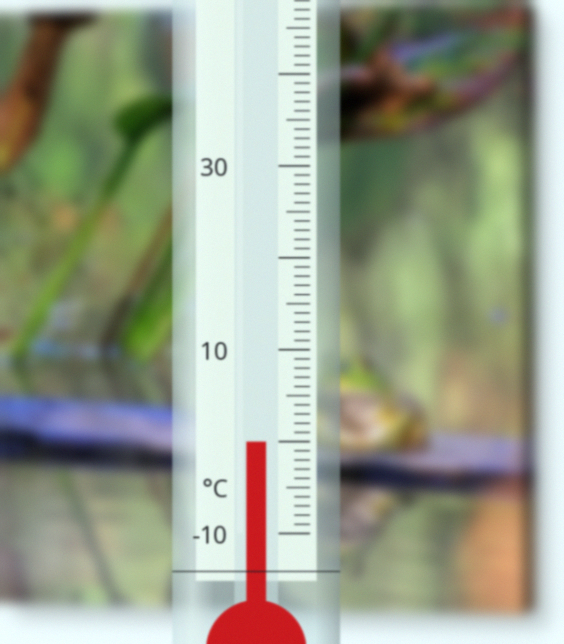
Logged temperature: 0,°C
